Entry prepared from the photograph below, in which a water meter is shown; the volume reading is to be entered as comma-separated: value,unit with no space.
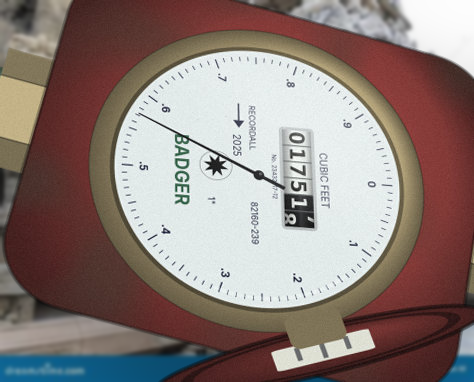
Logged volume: 17517.57,ft³
